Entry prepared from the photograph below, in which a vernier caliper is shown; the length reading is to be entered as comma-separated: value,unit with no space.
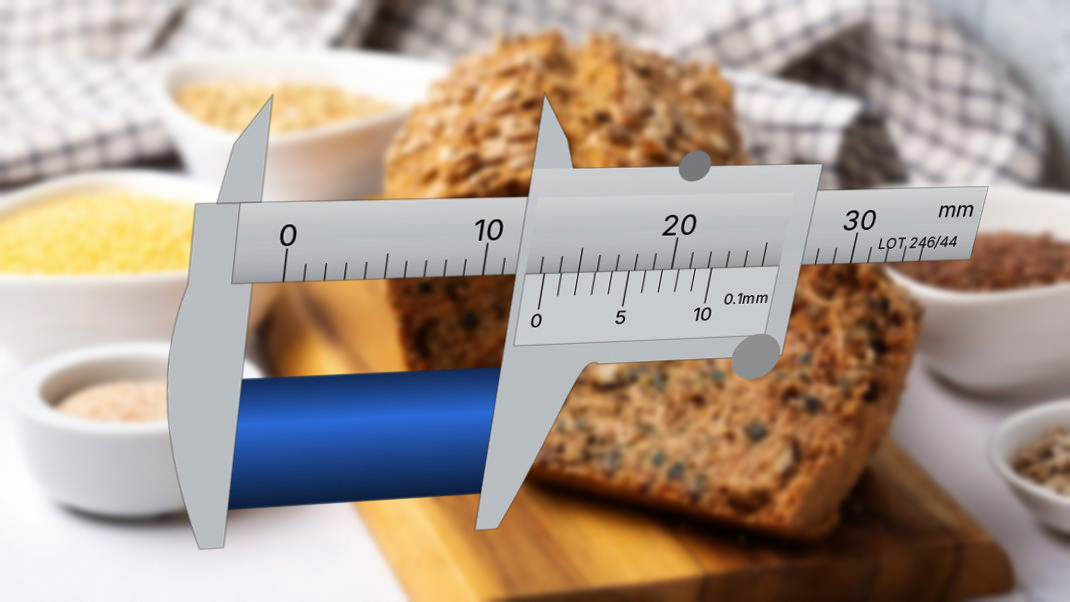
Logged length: 13.2,mm
